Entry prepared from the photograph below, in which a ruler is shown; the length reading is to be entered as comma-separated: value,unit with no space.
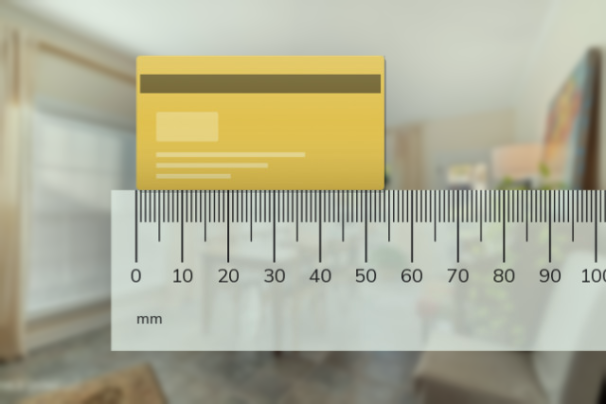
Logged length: 54,mm
